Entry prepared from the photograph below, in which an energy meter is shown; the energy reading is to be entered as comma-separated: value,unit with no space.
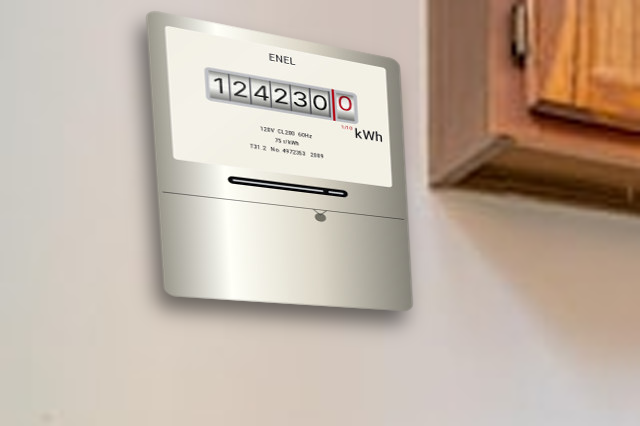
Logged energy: 124230.0,kWh
